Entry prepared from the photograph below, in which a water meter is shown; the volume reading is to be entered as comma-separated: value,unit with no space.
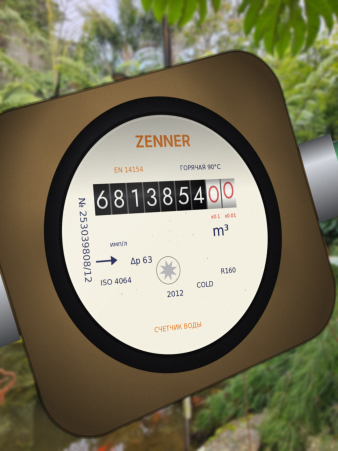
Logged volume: 6813854.00,m³
